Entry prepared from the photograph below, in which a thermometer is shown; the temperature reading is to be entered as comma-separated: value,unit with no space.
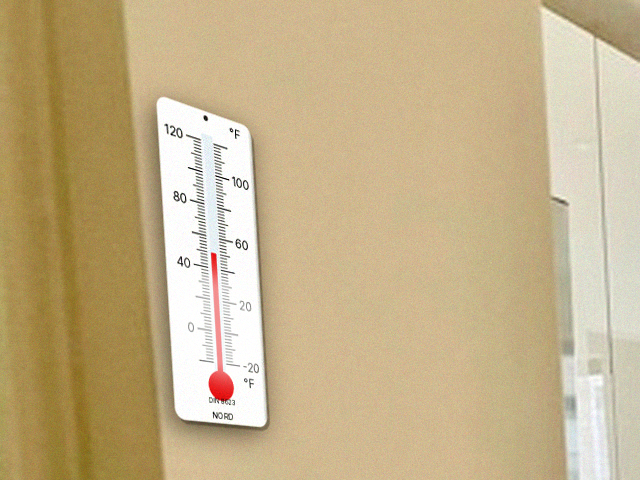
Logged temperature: 50,°F
